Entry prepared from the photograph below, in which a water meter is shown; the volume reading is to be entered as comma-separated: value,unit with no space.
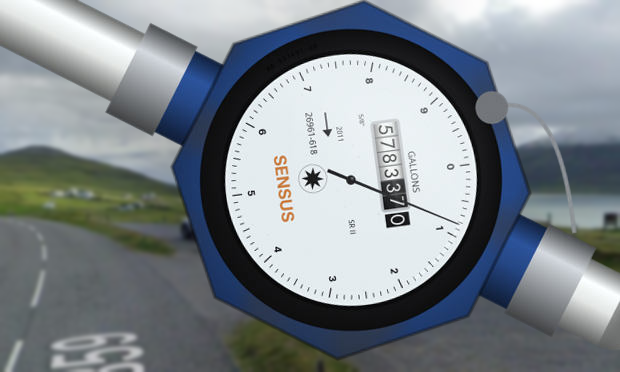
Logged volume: 5783370.8,gal
